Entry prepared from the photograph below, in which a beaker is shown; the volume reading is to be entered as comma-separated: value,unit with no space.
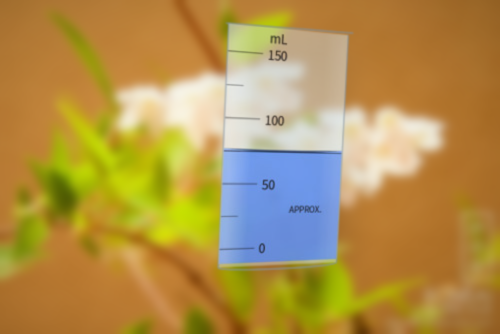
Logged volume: 75,mL
